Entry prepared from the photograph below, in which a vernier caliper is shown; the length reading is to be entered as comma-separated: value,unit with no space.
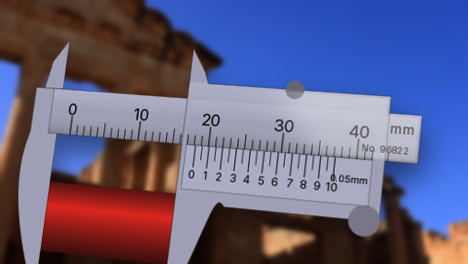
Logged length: 18.2,mm
